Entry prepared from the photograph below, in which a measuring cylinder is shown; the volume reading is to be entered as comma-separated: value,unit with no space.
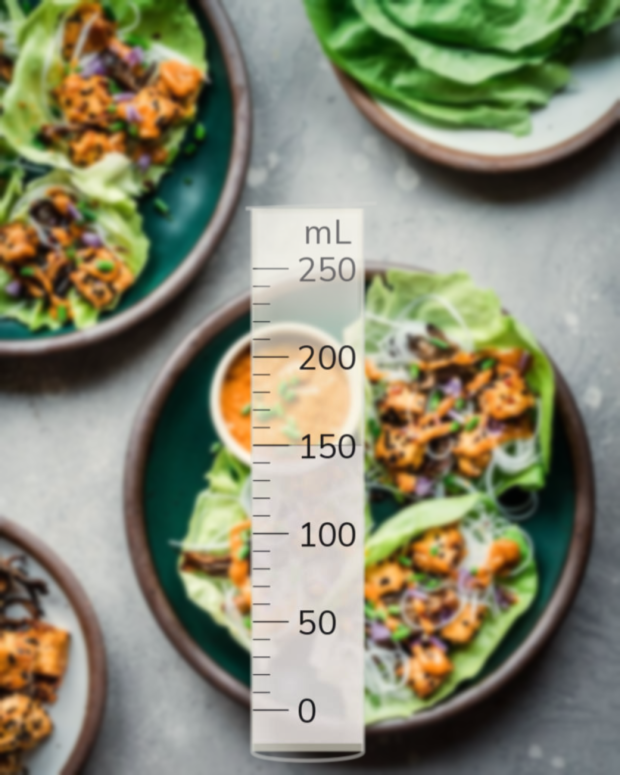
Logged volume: 150,mL
